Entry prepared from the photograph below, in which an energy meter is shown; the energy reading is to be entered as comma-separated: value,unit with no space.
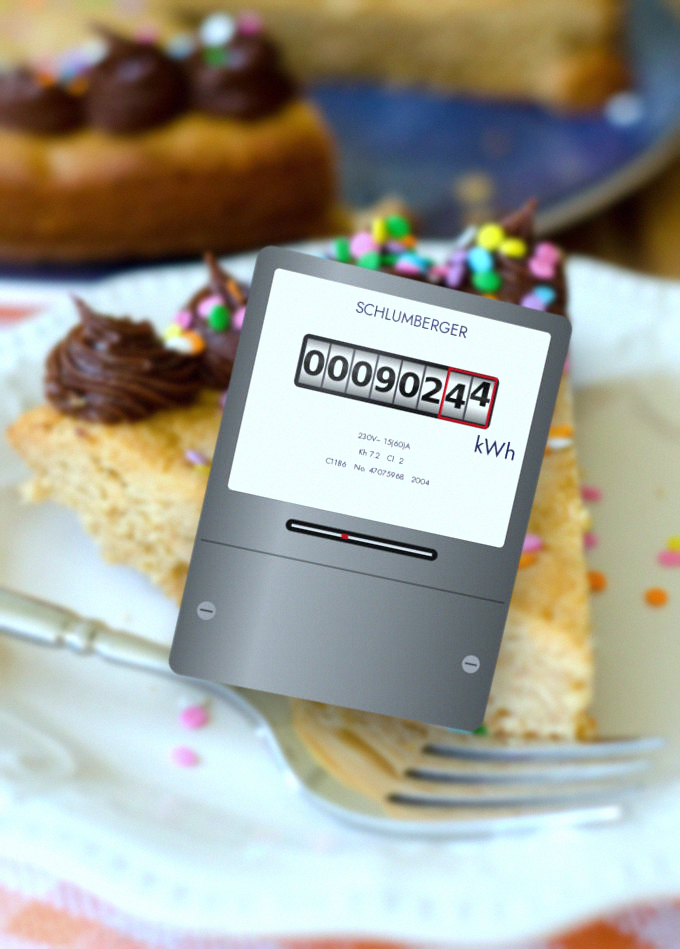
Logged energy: 902.44,kWh
